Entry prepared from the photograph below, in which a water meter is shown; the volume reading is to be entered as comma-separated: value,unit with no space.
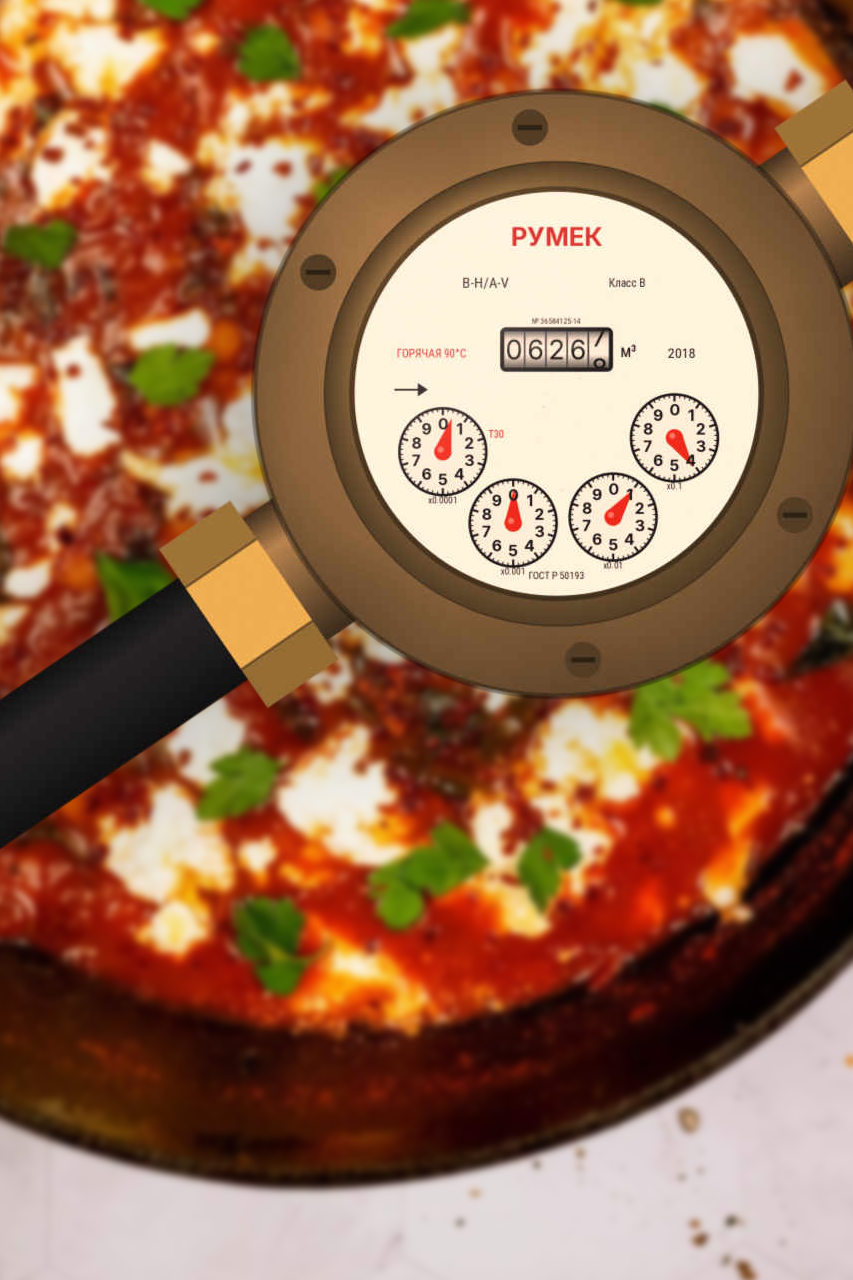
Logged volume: 6267.4100,m³
